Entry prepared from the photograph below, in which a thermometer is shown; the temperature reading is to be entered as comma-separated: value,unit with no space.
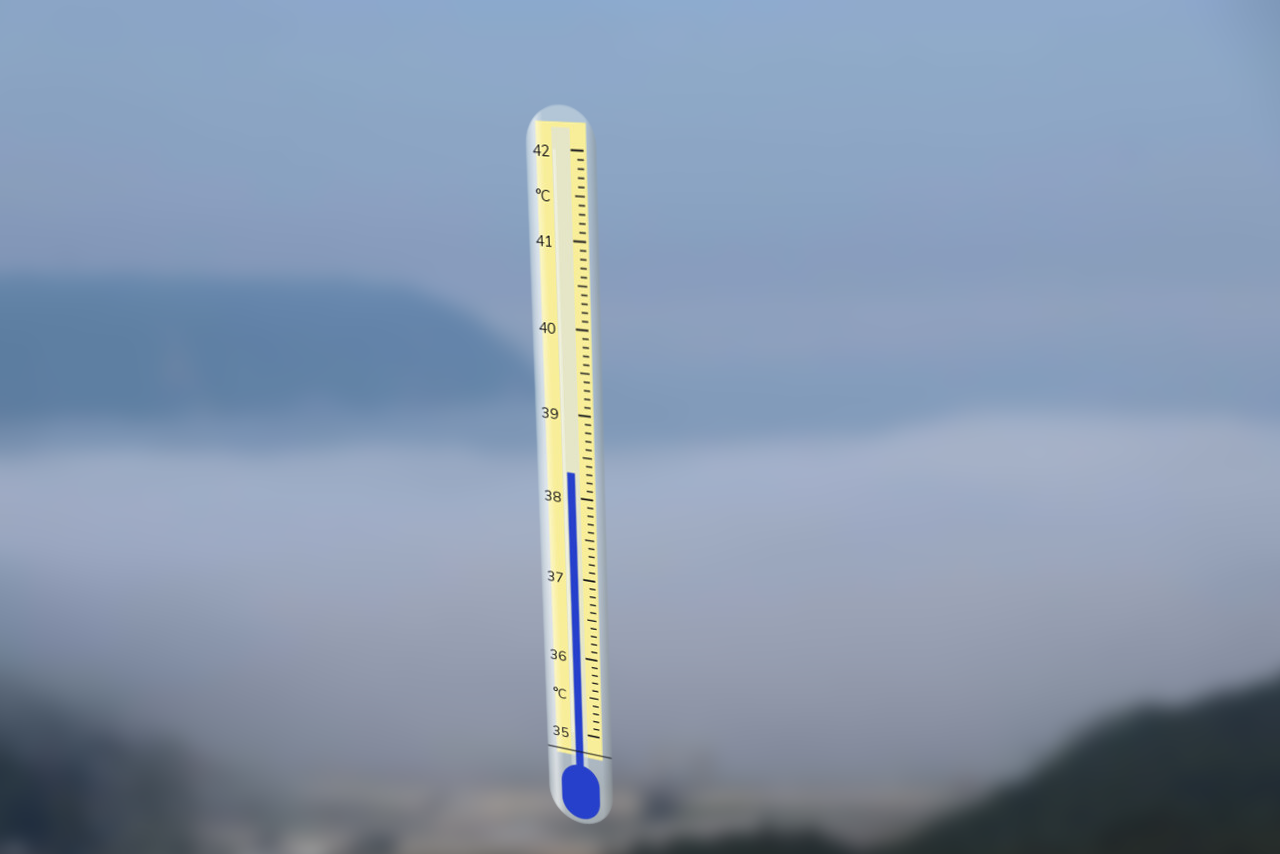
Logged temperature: 38.3,°C
